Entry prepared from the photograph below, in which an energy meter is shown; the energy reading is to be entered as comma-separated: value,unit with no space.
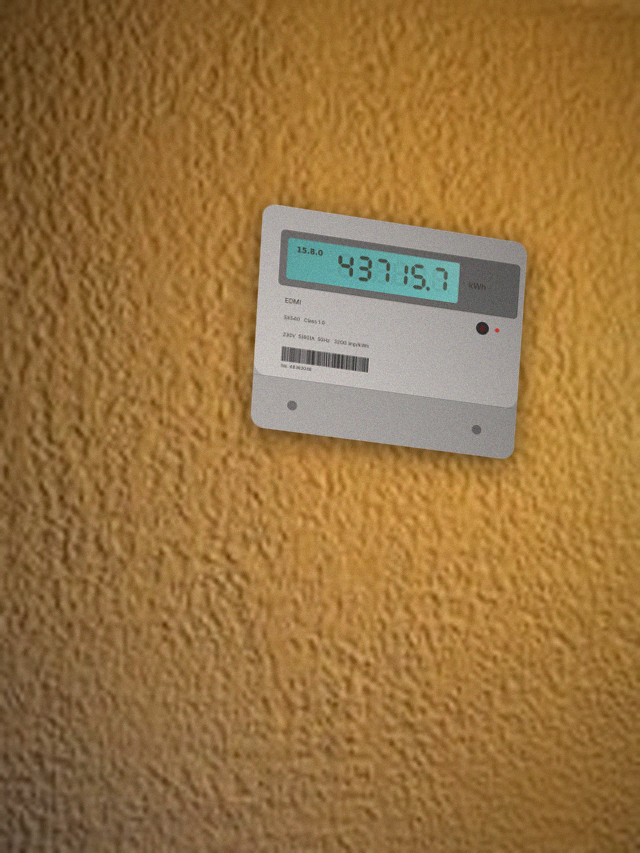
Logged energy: 43715.7,kWh
